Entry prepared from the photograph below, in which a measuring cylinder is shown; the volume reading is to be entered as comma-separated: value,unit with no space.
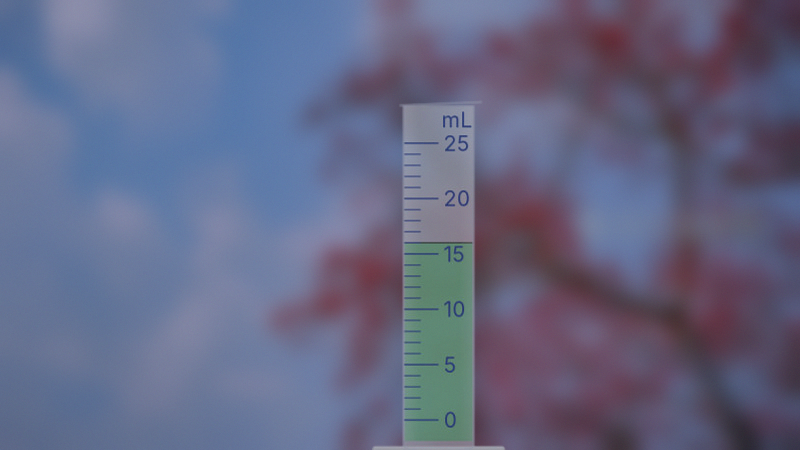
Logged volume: 16,mL
